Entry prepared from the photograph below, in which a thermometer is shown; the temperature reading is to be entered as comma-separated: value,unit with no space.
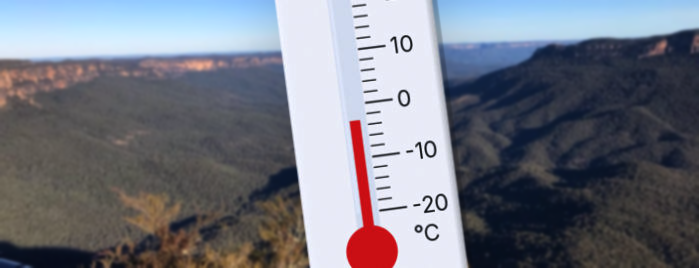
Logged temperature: -3,°C
